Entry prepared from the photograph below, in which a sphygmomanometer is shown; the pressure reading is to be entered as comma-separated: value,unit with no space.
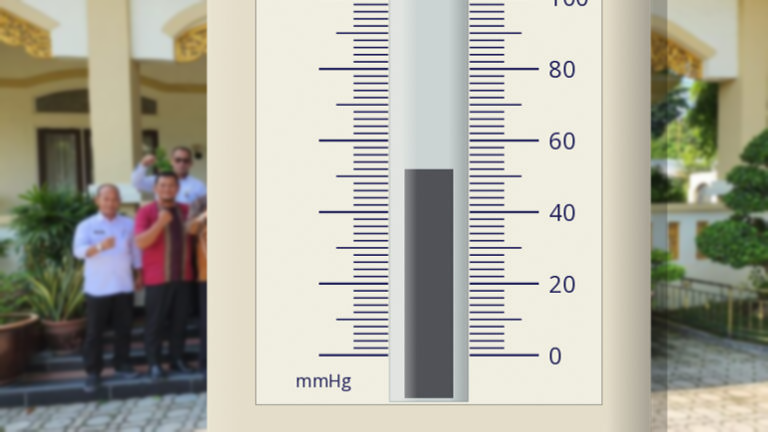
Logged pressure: 52,mmHg
